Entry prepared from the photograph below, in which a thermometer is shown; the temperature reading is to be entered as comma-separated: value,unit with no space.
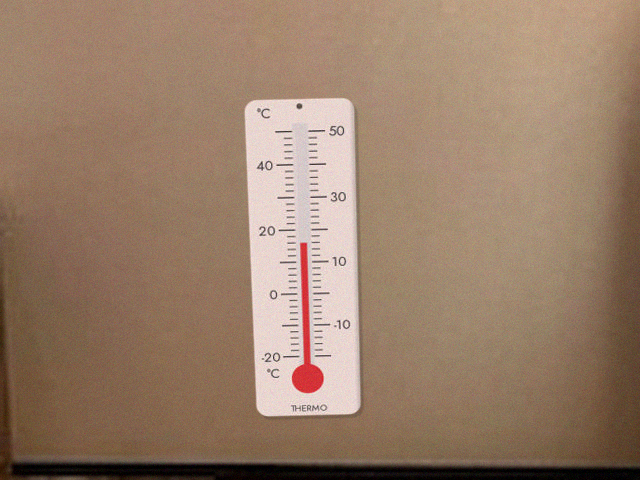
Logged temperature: 16,°C
